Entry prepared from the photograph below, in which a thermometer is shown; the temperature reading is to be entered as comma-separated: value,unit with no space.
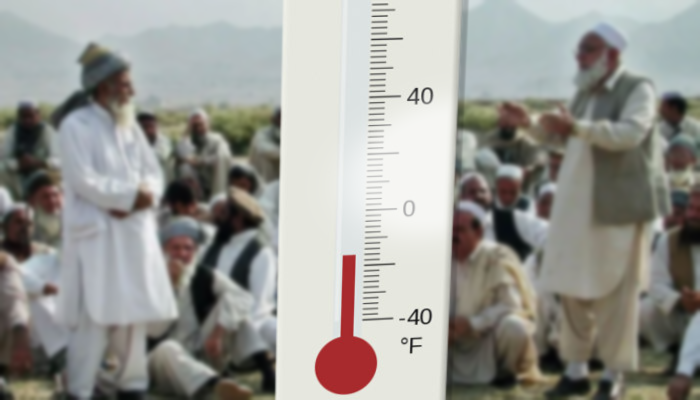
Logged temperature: -16,°F
